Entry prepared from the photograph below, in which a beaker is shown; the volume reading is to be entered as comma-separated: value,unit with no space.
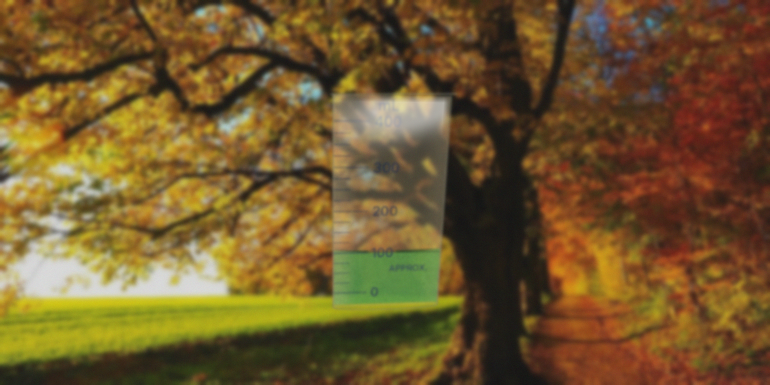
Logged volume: 100,mL
